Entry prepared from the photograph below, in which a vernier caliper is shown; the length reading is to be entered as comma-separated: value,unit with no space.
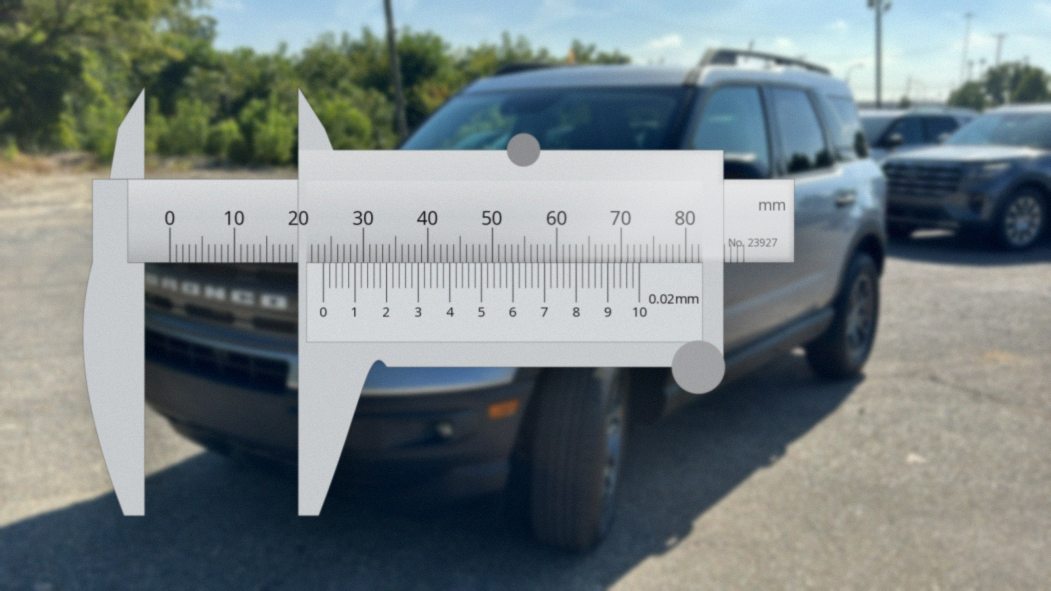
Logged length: 23.8,mm
